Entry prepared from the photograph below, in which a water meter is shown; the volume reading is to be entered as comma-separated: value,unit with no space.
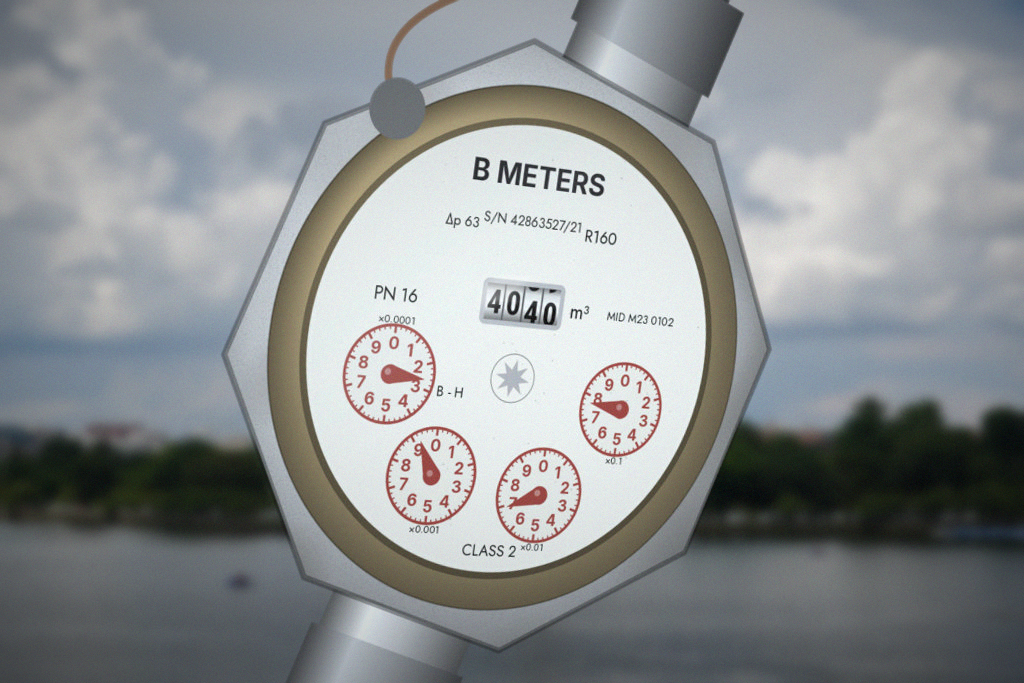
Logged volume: 4039.7692,m³
